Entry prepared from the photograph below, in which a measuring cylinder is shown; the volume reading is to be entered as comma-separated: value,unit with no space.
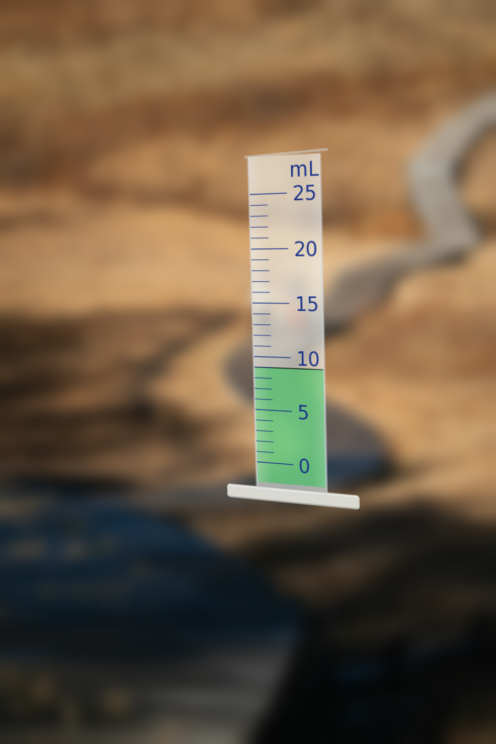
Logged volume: 9,mL
